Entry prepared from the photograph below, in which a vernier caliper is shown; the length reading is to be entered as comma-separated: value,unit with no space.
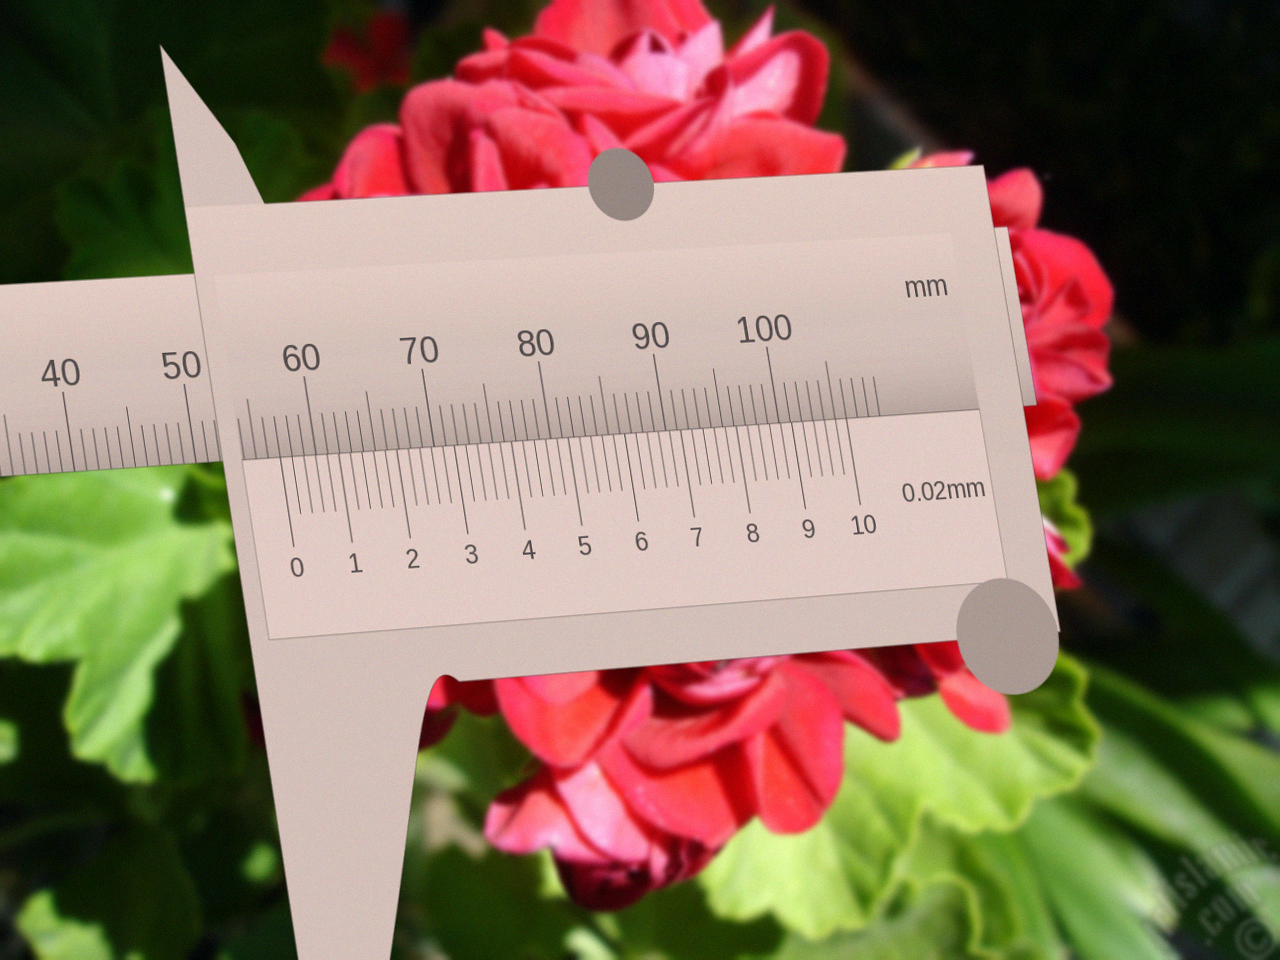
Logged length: 57.0,mm
